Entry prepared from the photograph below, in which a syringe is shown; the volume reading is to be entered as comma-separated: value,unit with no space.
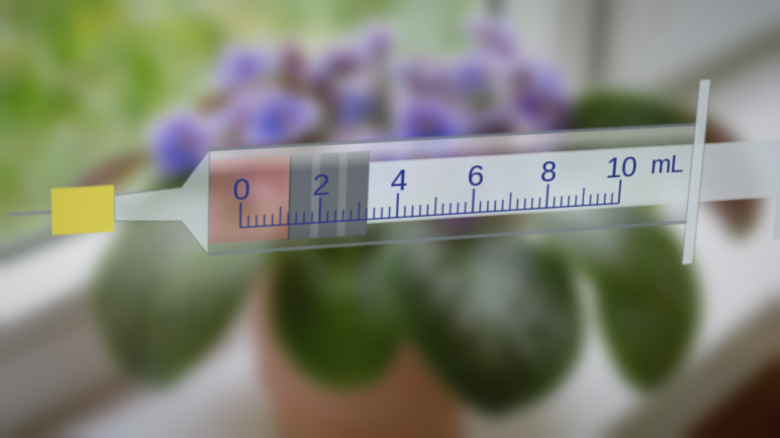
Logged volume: 1.2,mL
